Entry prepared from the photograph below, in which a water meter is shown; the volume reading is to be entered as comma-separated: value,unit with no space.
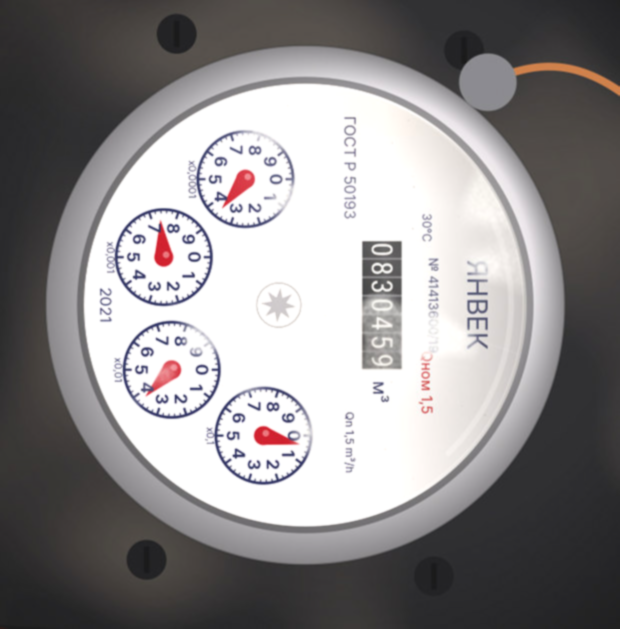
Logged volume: 830459.0373,m³
